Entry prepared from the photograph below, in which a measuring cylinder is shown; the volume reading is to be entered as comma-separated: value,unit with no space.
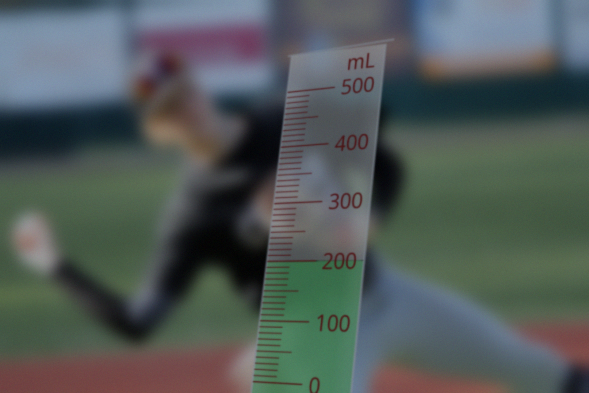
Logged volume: 200,mL
